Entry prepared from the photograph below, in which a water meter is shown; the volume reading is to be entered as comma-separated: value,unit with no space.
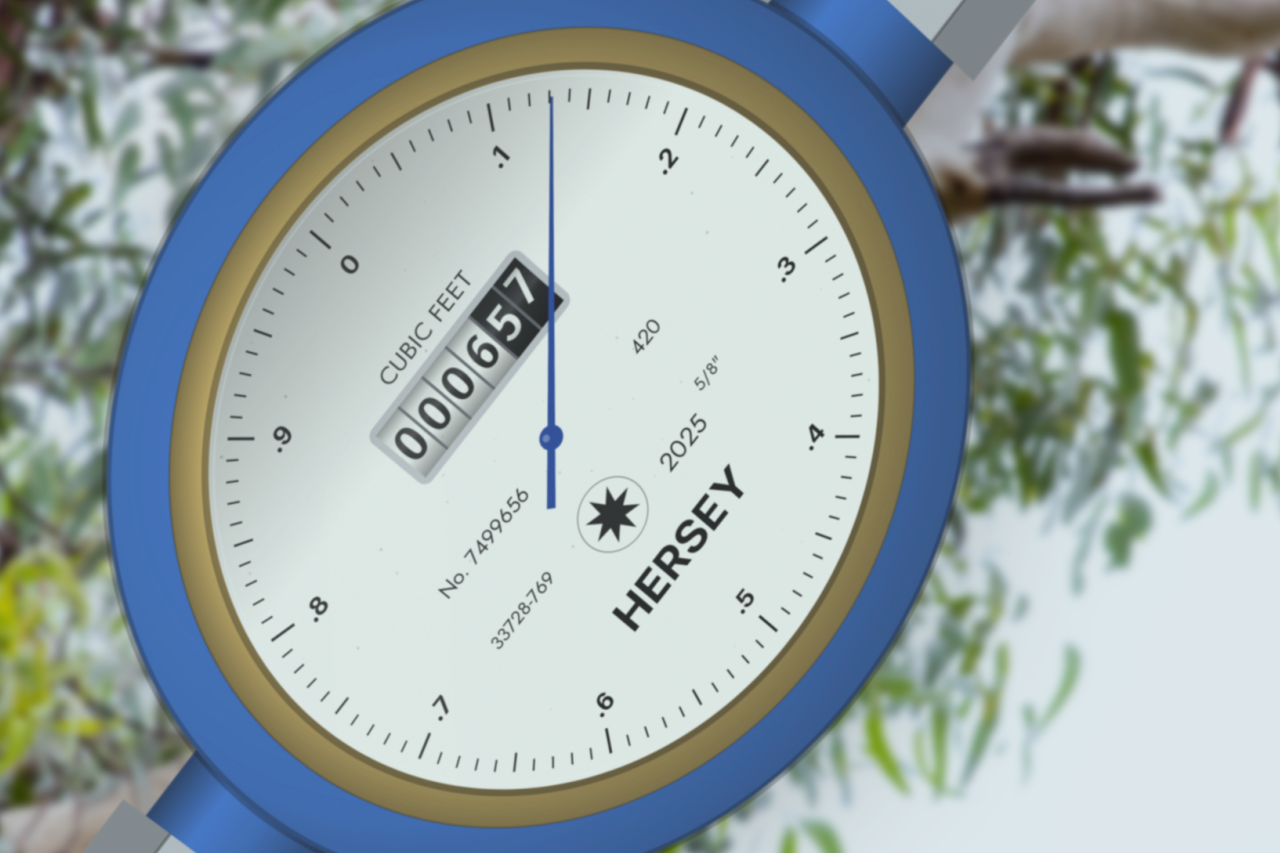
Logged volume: 657.13,ft³
